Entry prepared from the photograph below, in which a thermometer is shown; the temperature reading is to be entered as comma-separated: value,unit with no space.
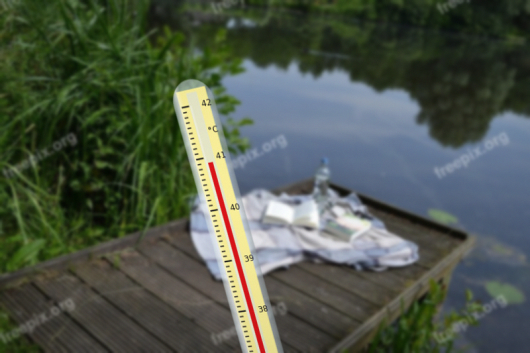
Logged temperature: 40.9,°C
